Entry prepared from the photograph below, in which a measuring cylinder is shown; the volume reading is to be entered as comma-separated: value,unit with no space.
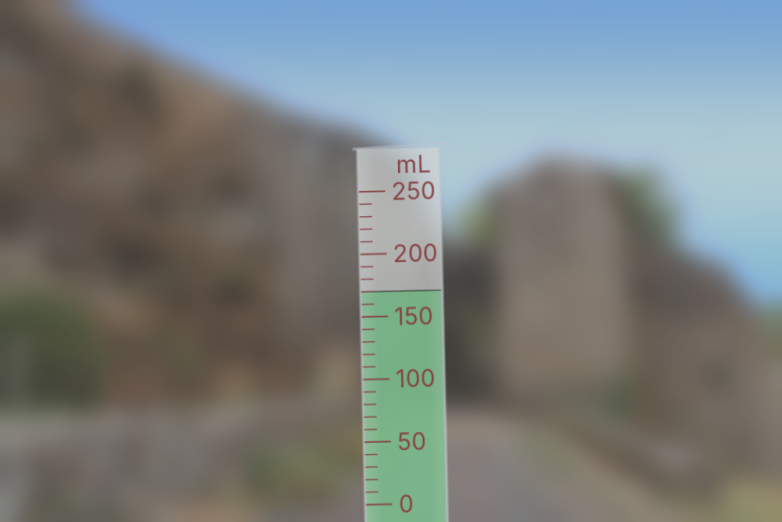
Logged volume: 170,mL
